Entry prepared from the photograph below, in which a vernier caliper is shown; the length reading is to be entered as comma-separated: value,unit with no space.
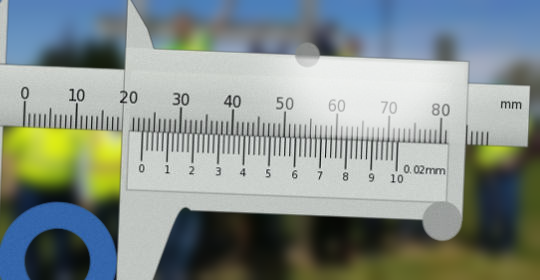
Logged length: 22.8,mm
